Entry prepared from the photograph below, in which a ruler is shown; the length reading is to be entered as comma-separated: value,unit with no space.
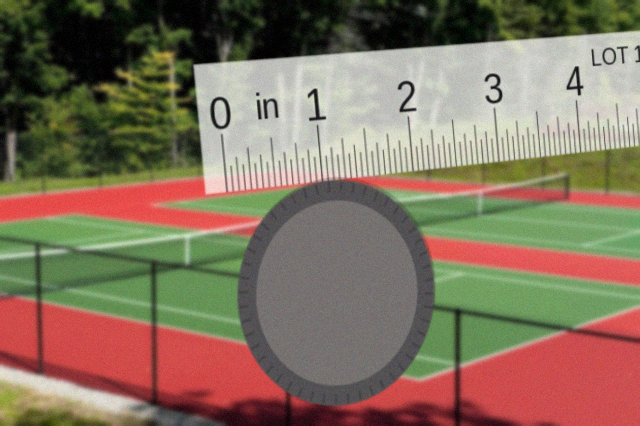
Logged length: 2.125,in
